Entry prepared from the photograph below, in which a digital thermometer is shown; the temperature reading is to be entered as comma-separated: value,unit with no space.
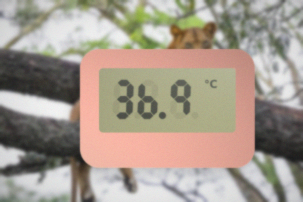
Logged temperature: 36.9,°C
